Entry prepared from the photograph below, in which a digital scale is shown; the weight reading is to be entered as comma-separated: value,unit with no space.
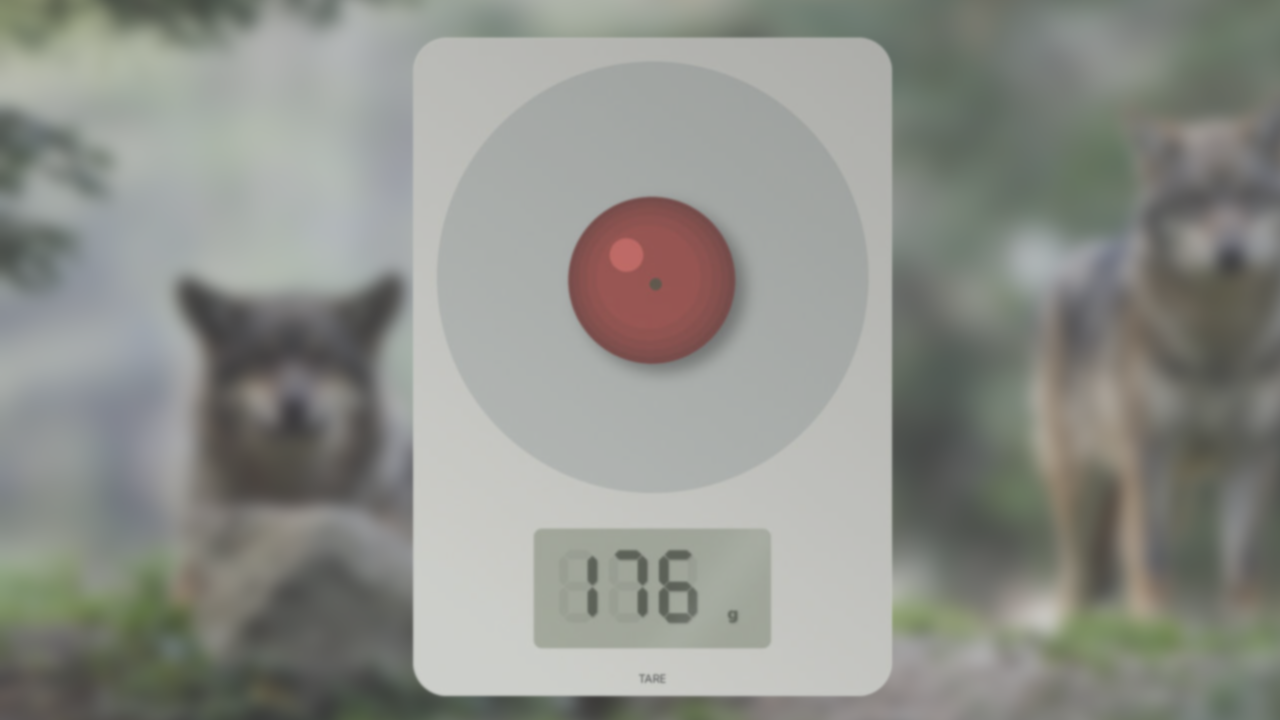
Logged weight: 176,g
